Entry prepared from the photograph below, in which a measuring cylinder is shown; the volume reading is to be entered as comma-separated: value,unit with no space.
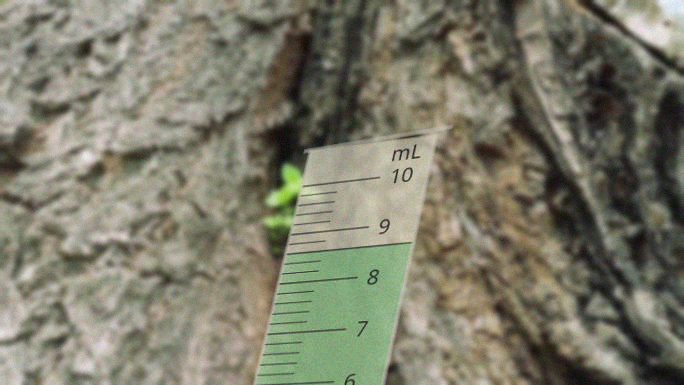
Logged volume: 8.6,mL
